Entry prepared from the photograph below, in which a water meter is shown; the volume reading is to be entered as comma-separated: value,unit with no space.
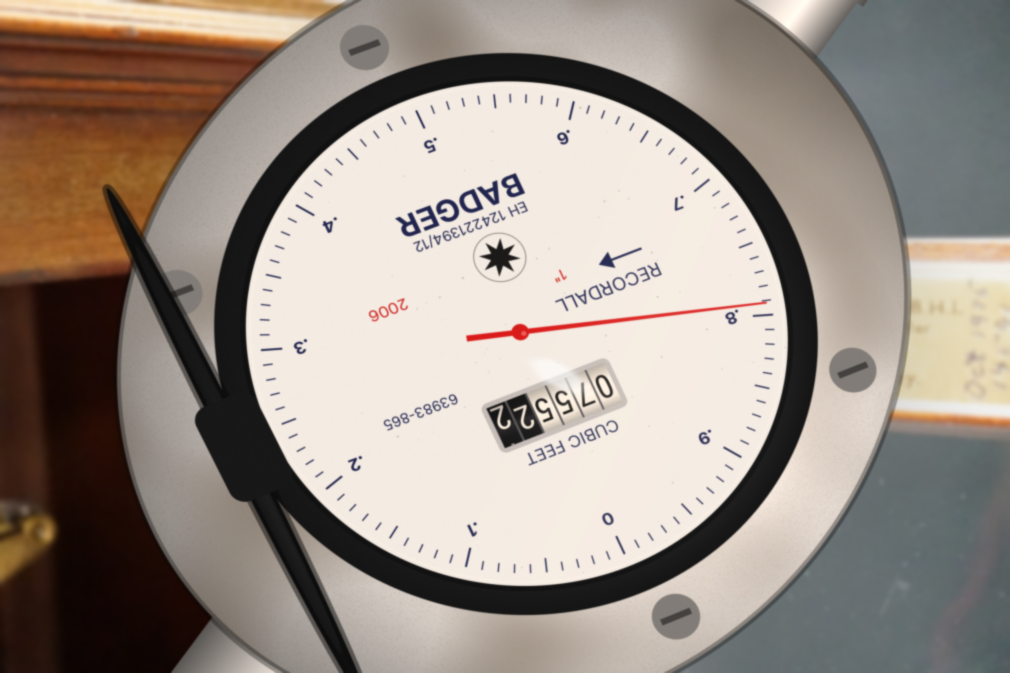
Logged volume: 75521.79,ft³
